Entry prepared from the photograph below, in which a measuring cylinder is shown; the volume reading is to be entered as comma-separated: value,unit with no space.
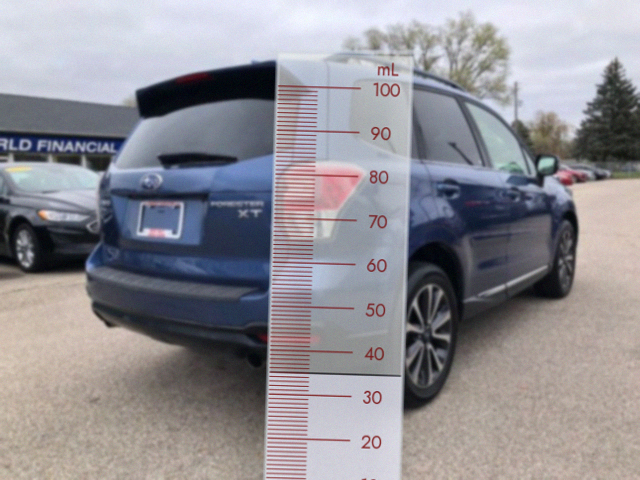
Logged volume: 35,mL
